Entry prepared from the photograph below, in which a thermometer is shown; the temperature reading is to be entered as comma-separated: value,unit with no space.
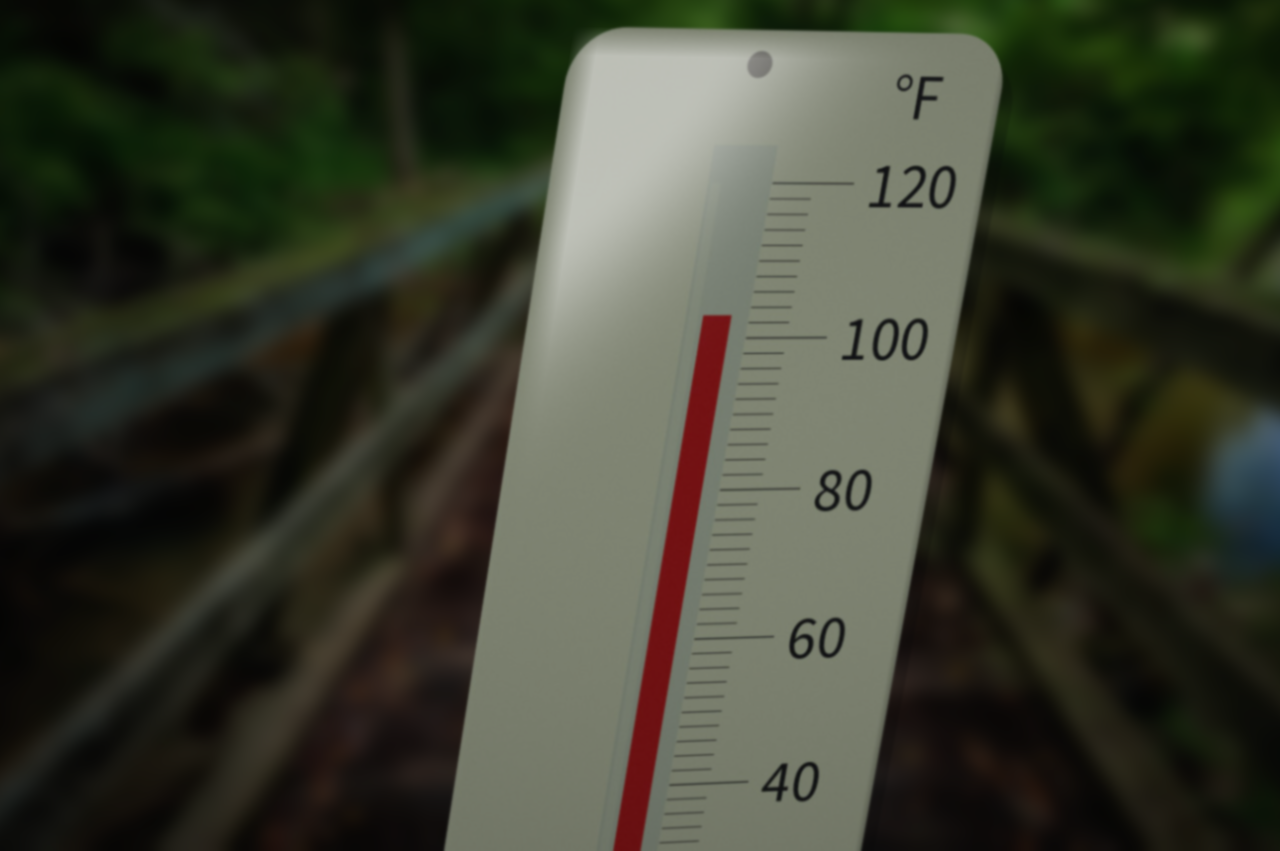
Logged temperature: 103,°F
